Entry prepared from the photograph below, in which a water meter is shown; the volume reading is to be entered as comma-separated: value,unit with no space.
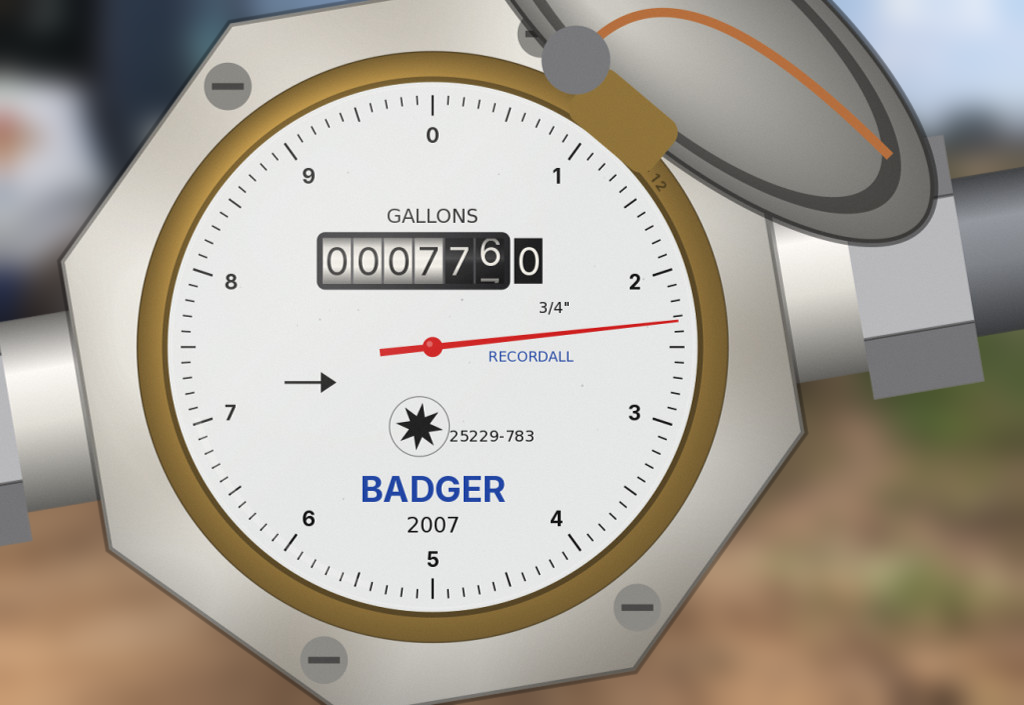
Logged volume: 7762.3,gal
